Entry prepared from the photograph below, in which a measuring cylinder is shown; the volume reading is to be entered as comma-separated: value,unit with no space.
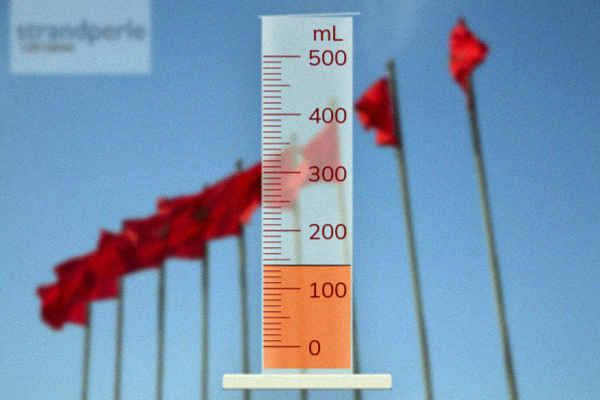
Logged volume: 140,mL
